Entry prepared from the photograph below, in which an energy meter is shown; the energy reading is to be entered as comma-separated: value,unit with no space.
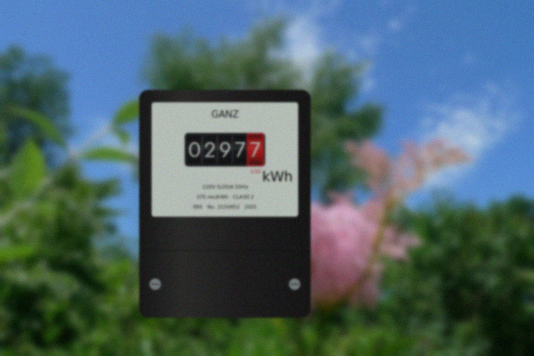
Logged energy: 297.7,kWh
